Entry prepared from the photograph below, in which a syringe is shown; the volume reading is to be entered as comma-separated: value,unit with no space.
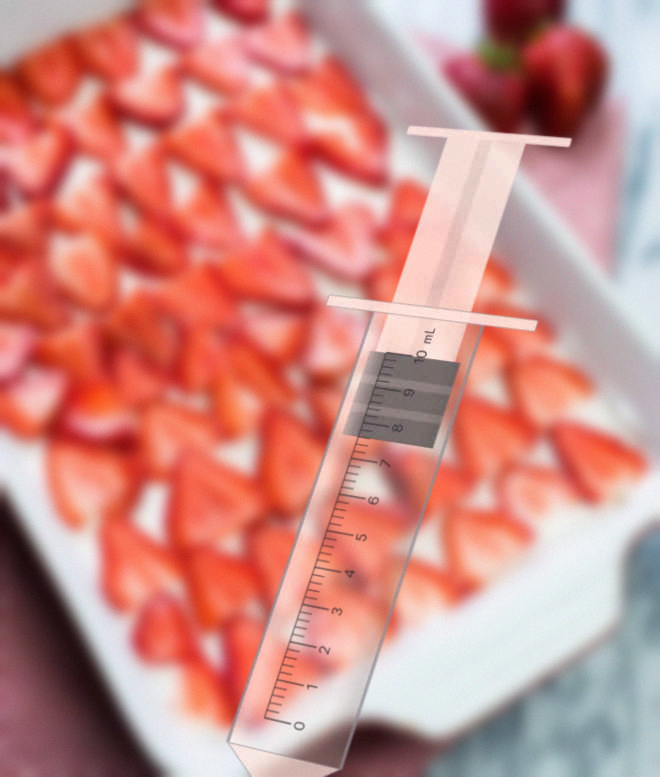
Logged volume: 7.6,mL
